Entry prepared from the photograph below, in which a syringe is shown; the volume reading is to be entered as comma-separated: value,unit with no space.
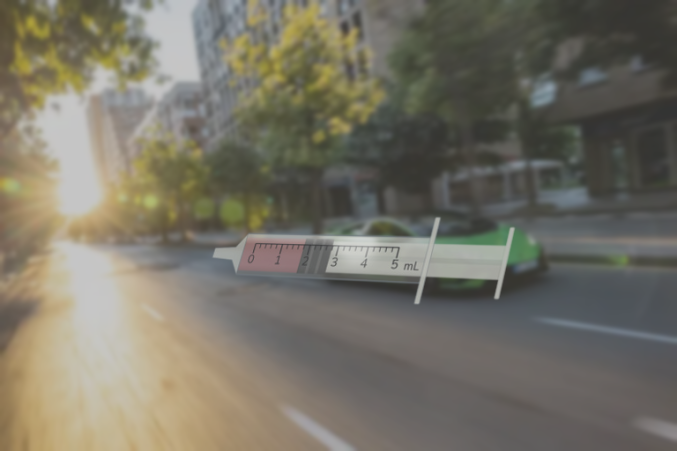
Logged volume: 1.8,mL
